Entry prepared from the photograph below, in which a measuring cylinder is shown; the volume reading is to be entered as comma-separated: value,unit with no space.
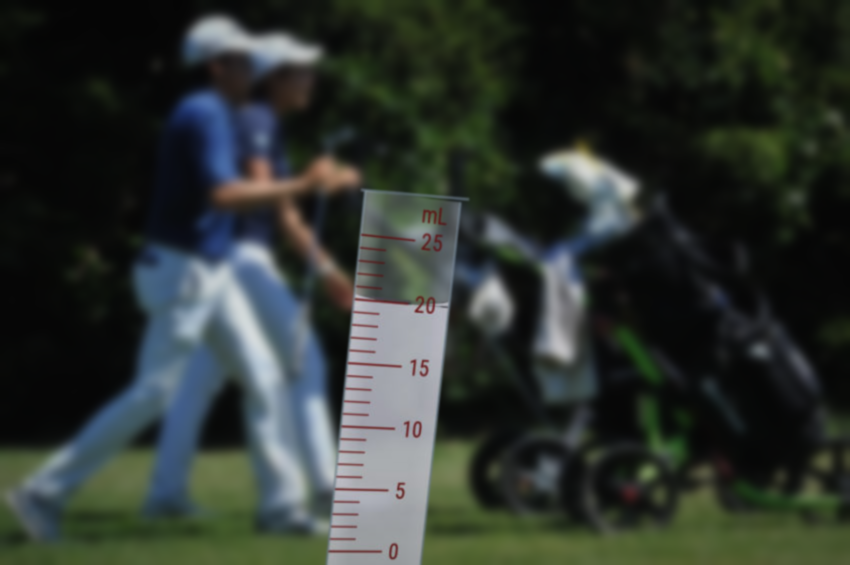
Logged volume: 20,mL
